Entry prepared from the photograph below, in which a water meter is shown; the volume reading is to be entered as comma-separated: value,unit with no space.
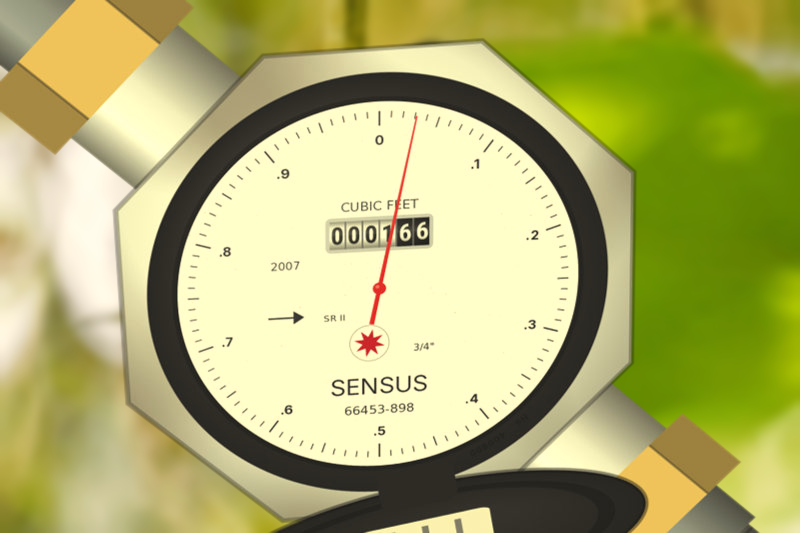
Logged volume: 166.03,ft³
